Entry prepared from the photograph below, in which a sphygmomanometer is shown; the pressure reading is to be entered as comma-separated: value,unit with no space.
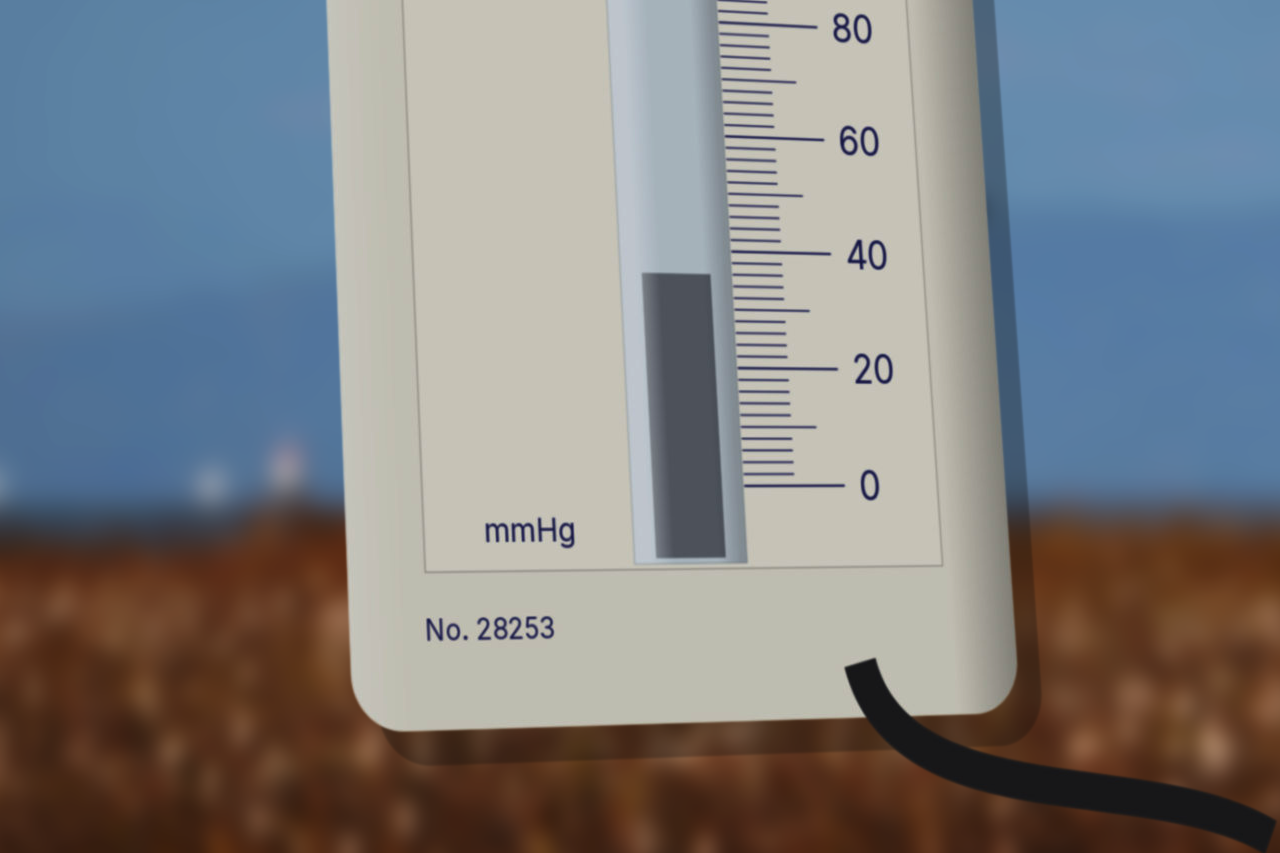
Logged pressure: 36,mmHg
